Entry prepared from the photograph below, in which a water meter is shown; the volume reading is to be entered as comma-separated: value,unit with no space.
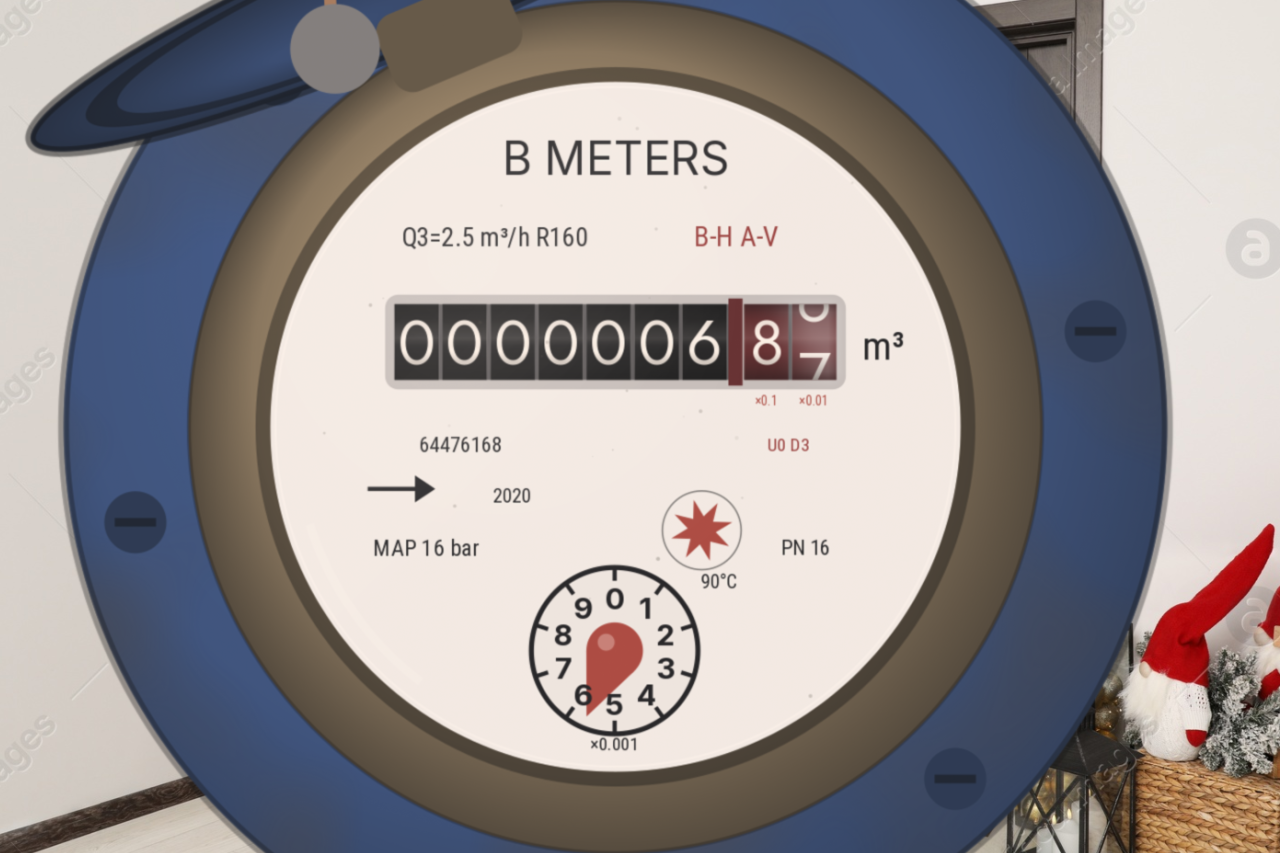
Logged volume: 6.865,m³
